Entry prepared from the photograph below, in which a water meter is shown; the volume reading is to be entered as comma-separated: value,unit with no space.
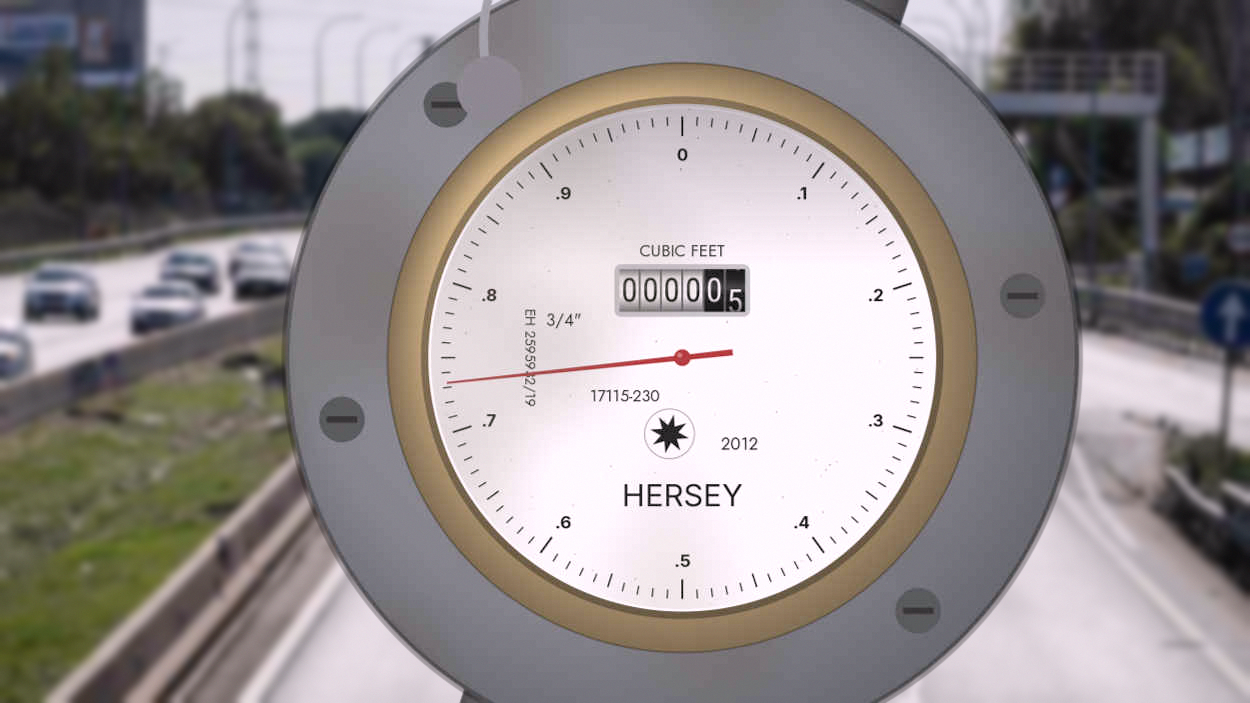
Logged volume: 4.73,ft³
